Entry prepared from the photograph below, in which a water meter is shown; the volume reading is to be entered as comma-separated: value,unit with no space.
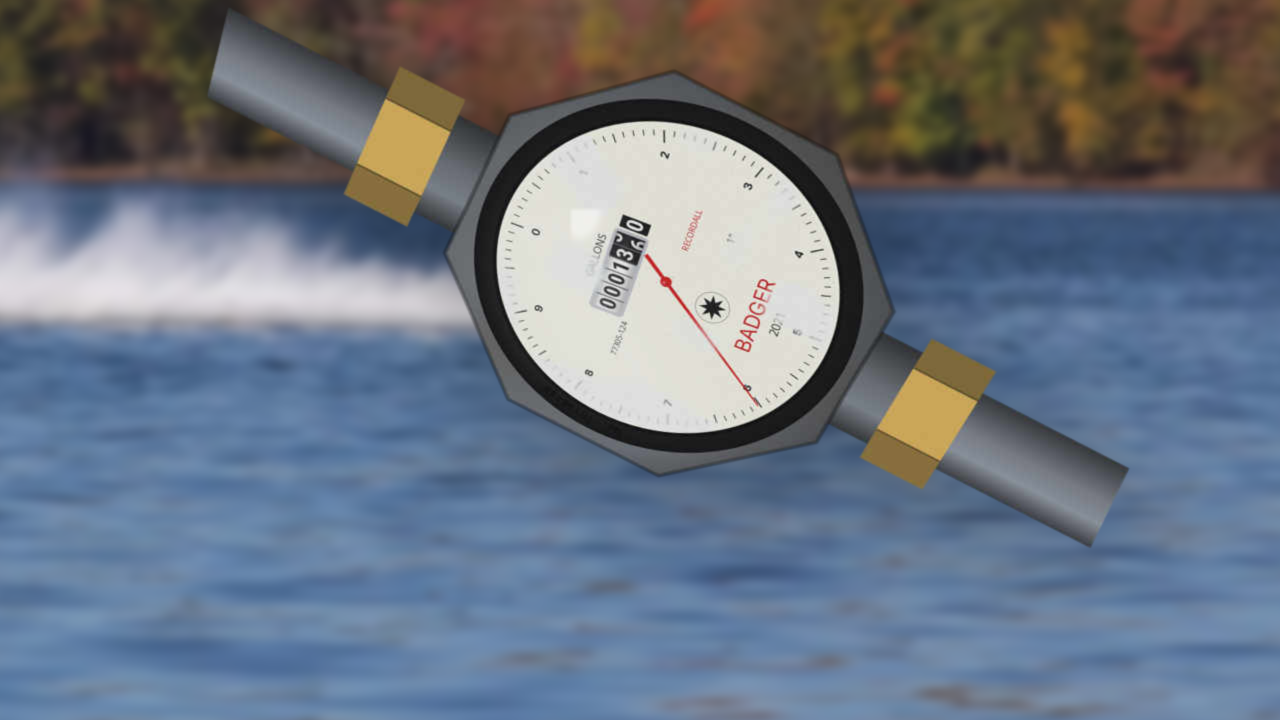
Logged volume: 1356.0,gal
